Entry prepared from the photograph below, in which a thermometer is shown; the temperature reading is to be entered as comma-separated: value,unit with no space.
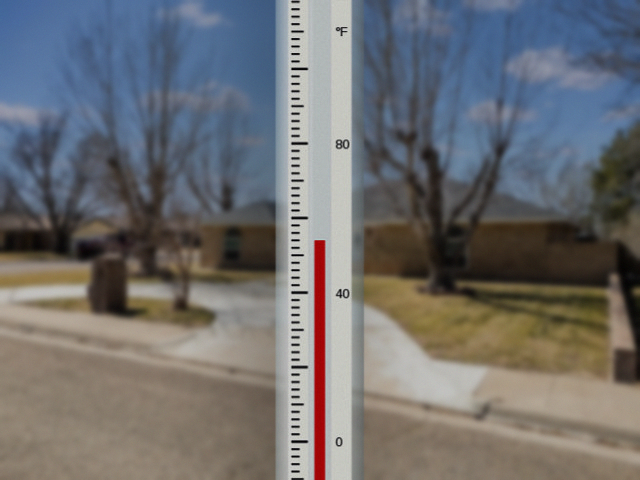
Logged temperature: 54,°F
